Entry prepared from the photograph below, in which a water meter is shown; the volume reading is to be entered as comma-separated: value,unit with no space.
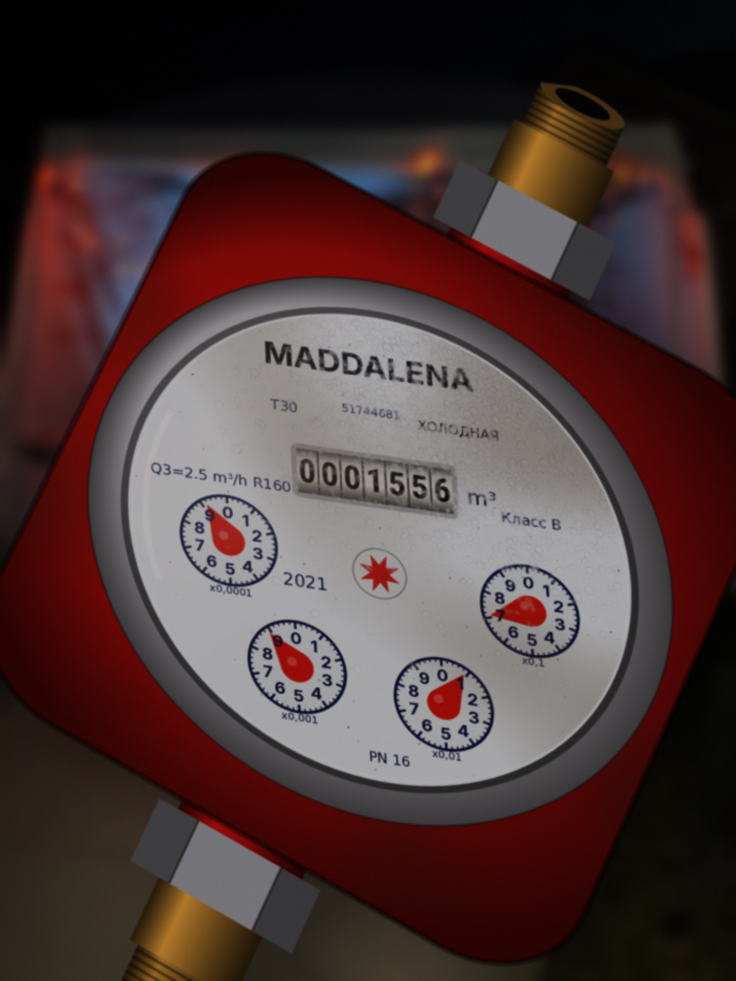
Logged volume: 1556.7089,m³
